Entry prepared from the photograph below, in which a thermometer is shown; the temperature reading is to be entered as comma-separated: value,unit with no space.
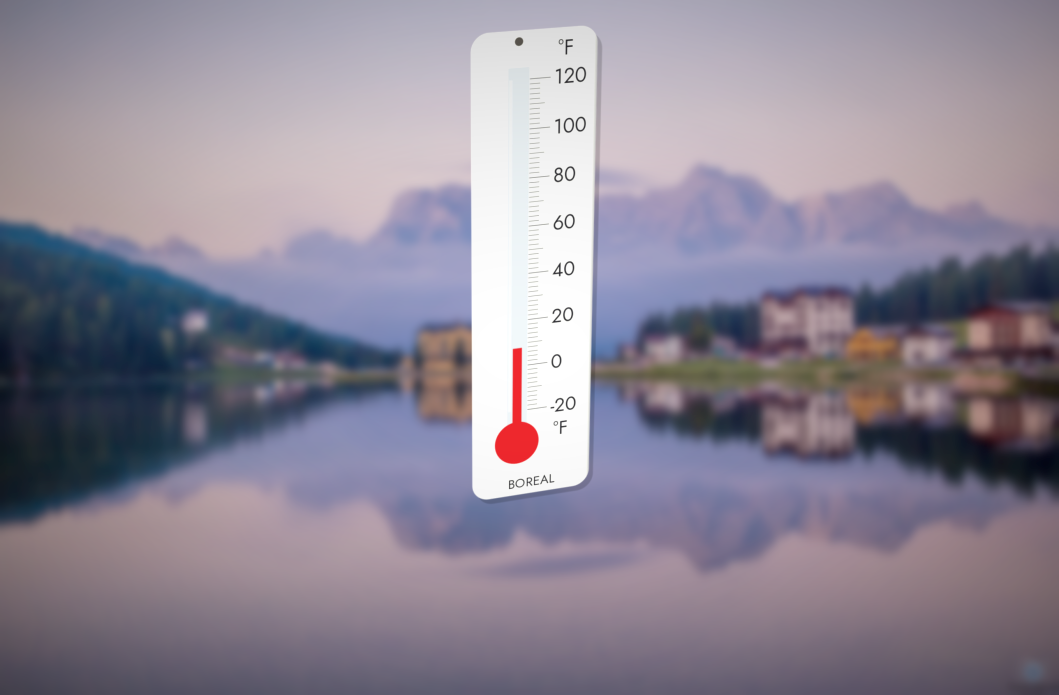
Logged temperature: 8,°F
